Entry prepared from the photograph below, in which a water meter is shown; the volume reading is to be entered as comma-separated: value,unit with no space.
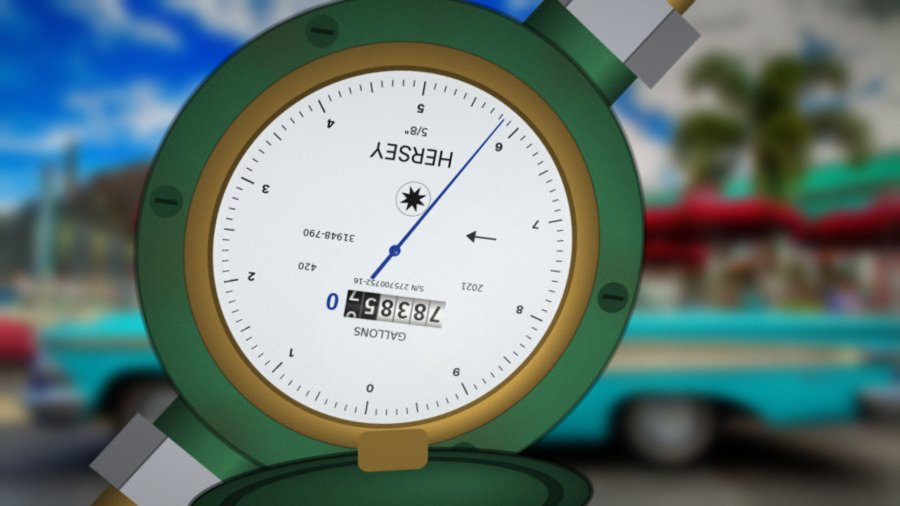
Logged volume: 7838565.8,gal
